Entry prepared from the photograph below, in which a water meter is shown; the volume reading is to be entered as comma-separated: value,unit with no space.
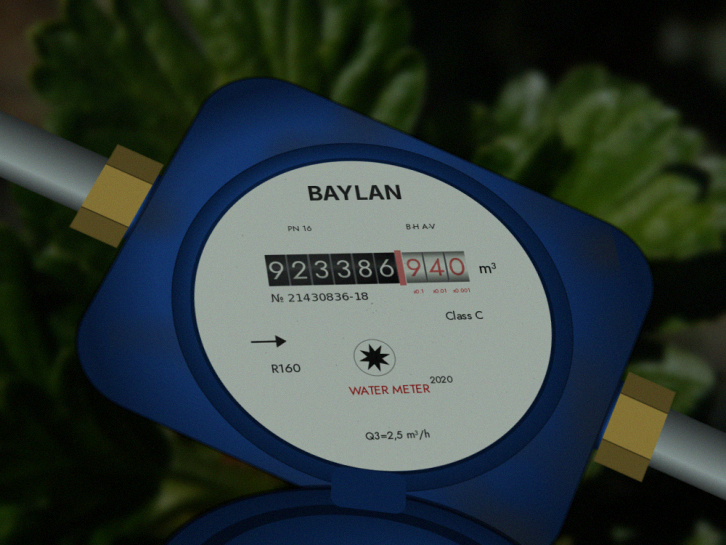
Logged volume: 923386.940,m³
